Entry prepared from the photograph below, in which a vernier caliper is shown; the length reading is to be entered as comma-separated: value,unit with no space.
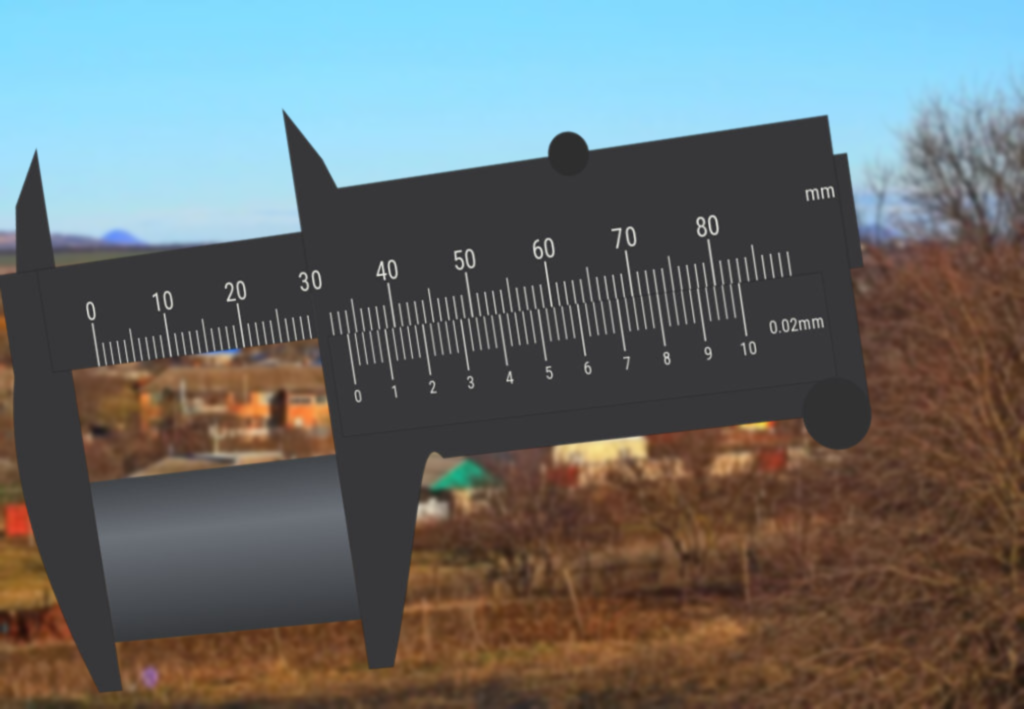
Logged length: 33.8,mm
